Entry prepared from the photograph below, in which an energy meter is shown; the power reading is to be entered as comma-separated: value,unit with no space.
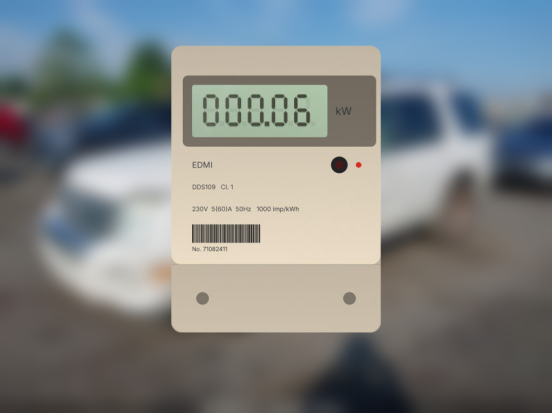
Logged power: 0.06,kW
